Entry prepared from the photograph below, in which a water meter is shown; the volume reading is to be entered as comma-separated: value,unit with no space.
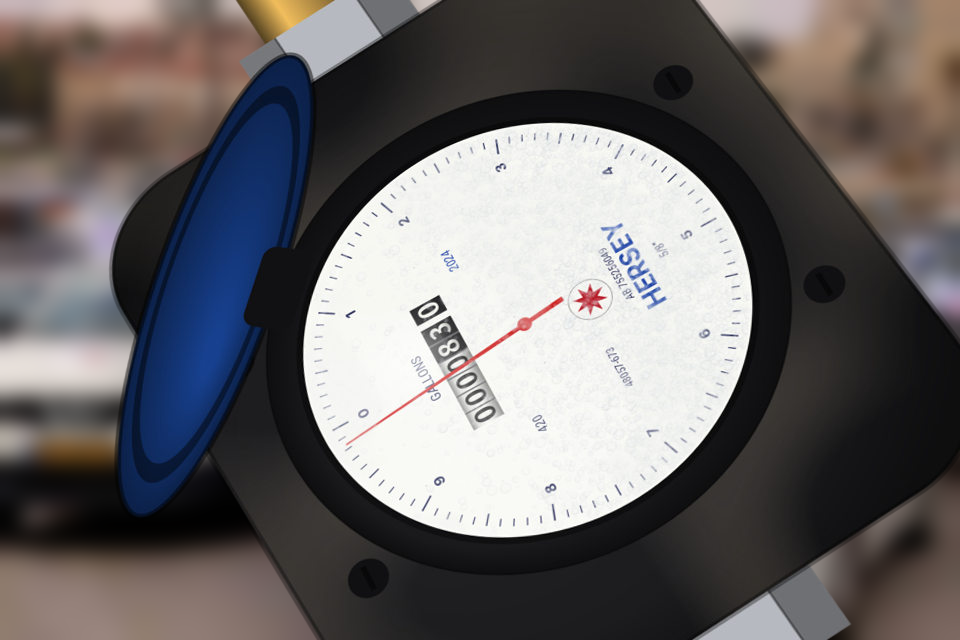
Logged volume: 829.8,gal
